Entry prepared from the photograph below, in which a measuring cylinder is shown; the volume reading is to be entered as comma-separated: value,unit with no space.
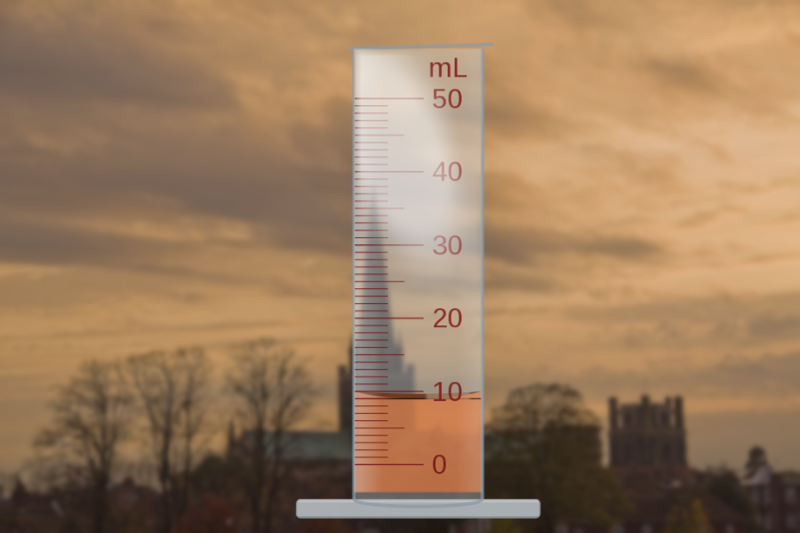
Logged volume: 9,mL
